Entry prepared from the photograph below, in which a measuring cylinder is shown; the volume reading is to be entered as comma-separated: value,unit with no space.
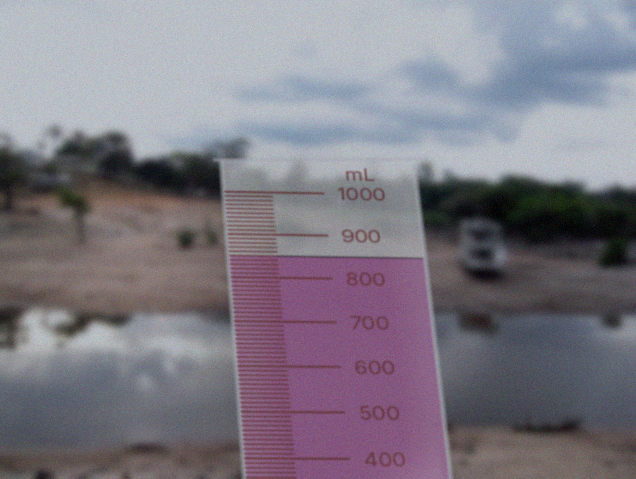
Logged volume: 850,mL
